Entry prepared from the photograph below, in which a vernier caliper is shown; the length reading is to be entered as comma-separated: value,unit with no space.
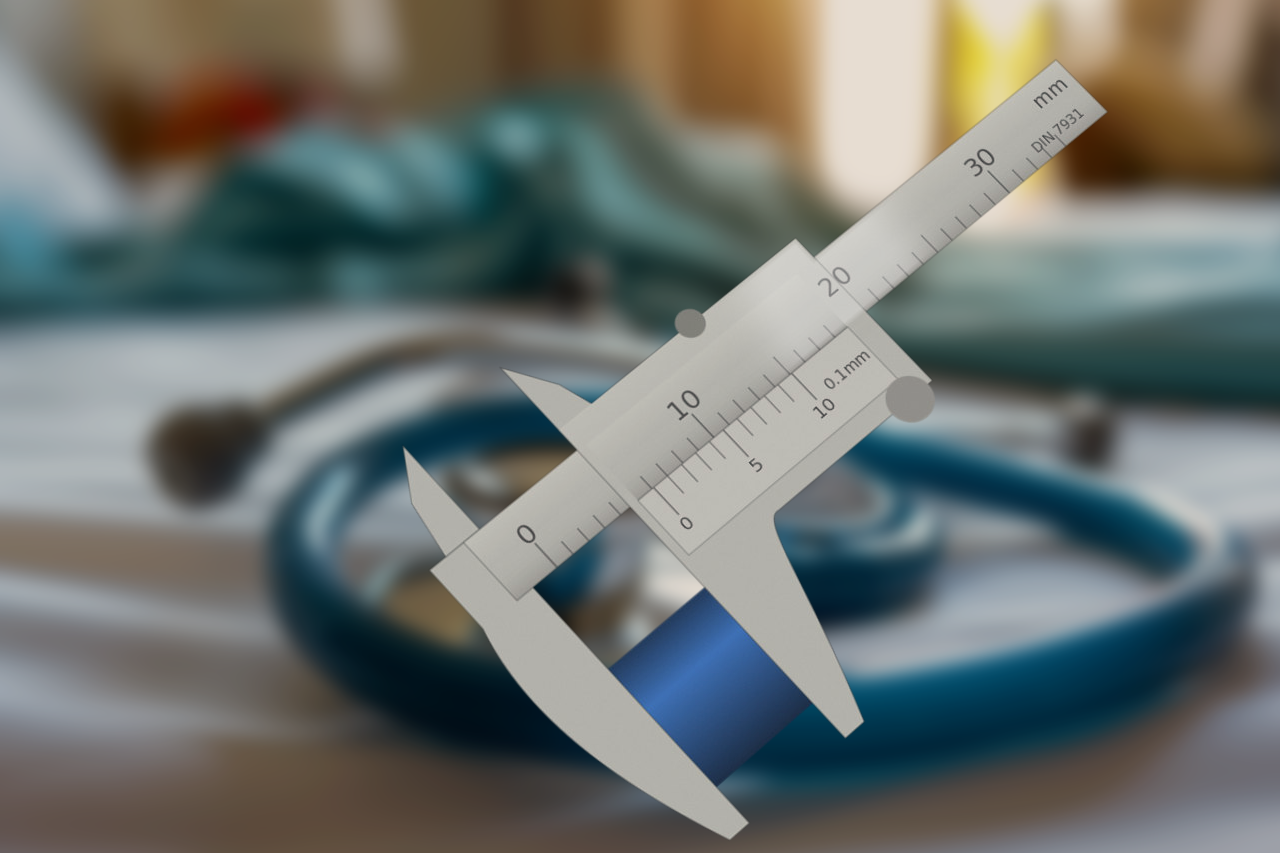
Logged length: 6.1,mm
